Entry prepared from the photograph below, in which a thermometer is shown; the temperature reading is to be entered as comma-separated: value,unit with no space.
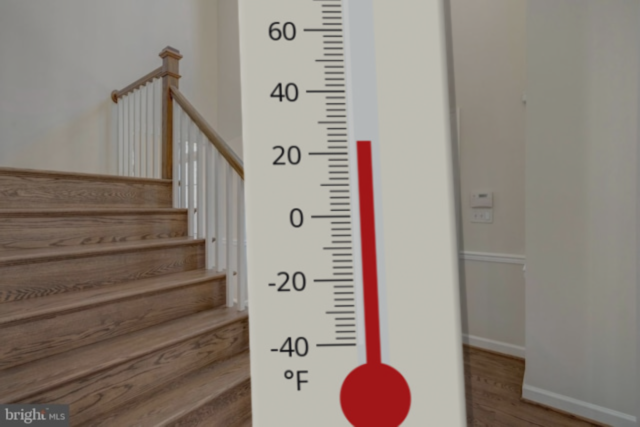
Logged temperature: 24,°F
